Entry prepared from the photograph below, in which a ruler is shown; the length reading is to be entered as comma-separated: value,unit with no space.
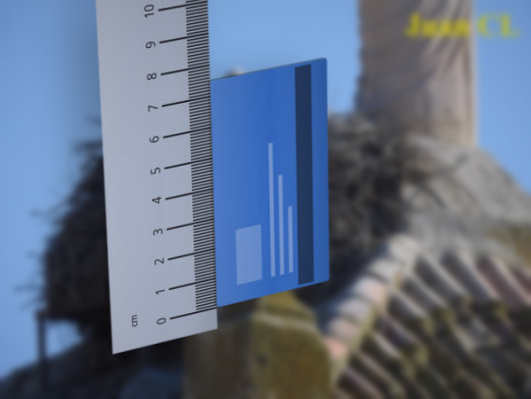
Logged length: 7.5,cm
